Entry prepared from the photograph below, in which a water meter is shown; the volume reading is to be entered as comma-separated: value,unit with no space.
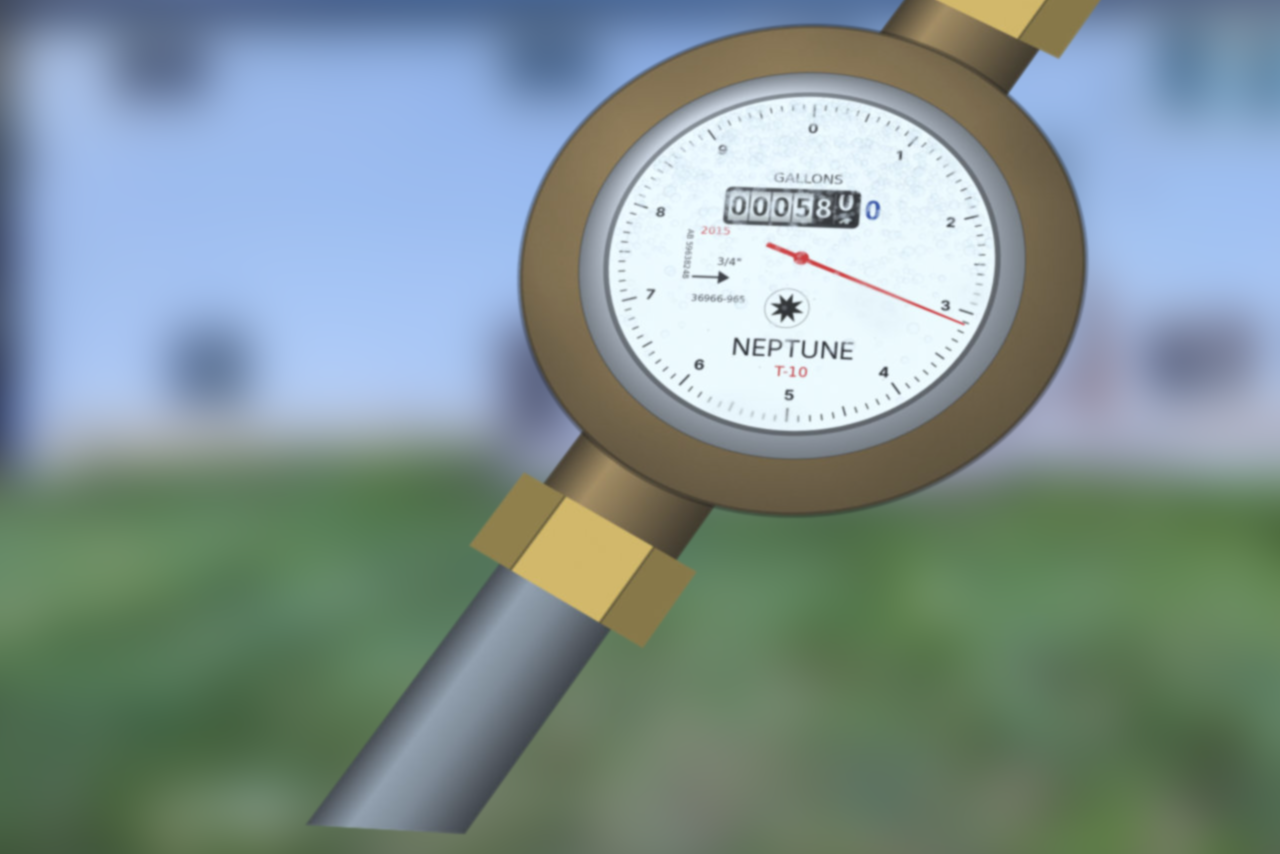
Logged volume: 5803.1,gal
